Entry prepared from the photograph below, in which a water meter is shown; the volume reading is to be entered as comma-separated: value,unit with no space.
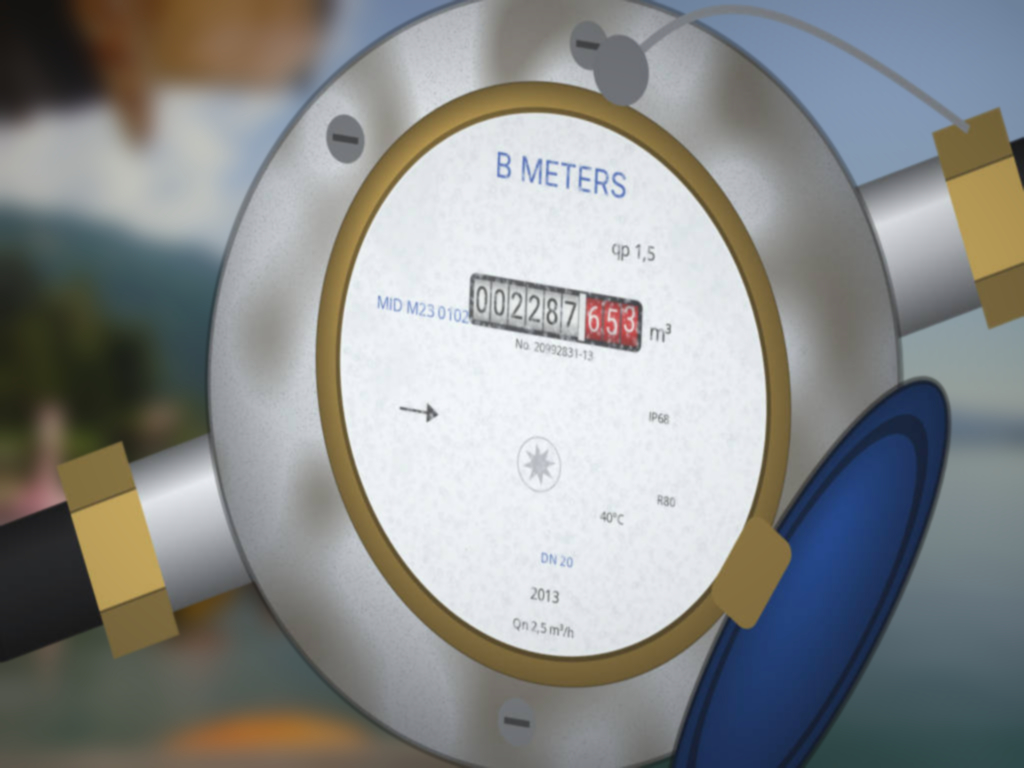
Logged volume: 2287.653,m³
